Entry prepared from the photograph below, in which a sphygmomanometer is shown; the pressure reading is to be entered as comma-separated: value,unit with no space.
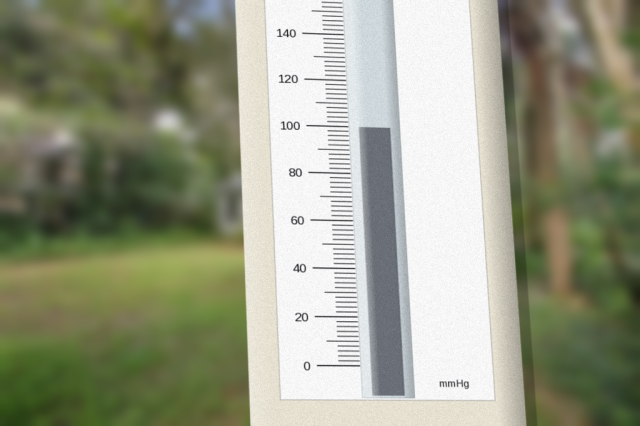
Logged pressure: 100,mmHg
